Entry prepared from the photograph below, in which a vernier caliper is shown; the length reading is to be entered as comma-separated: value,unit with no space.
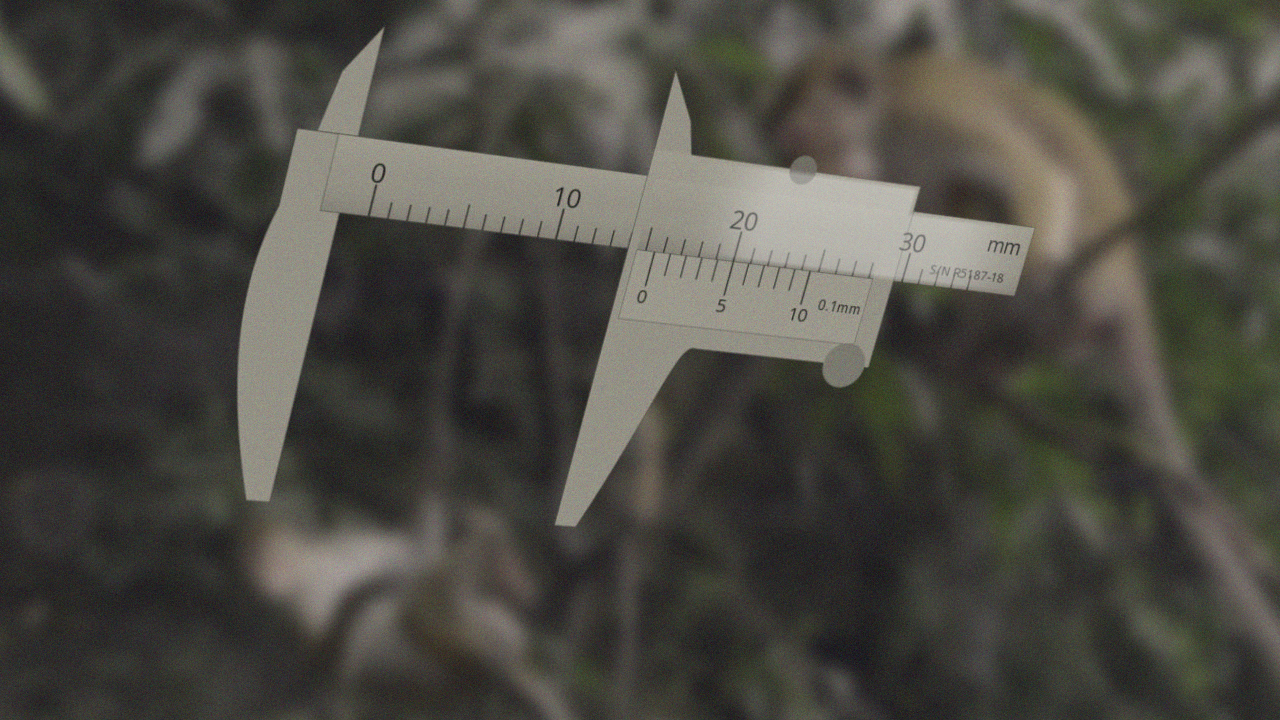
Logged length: 15.5,mm
